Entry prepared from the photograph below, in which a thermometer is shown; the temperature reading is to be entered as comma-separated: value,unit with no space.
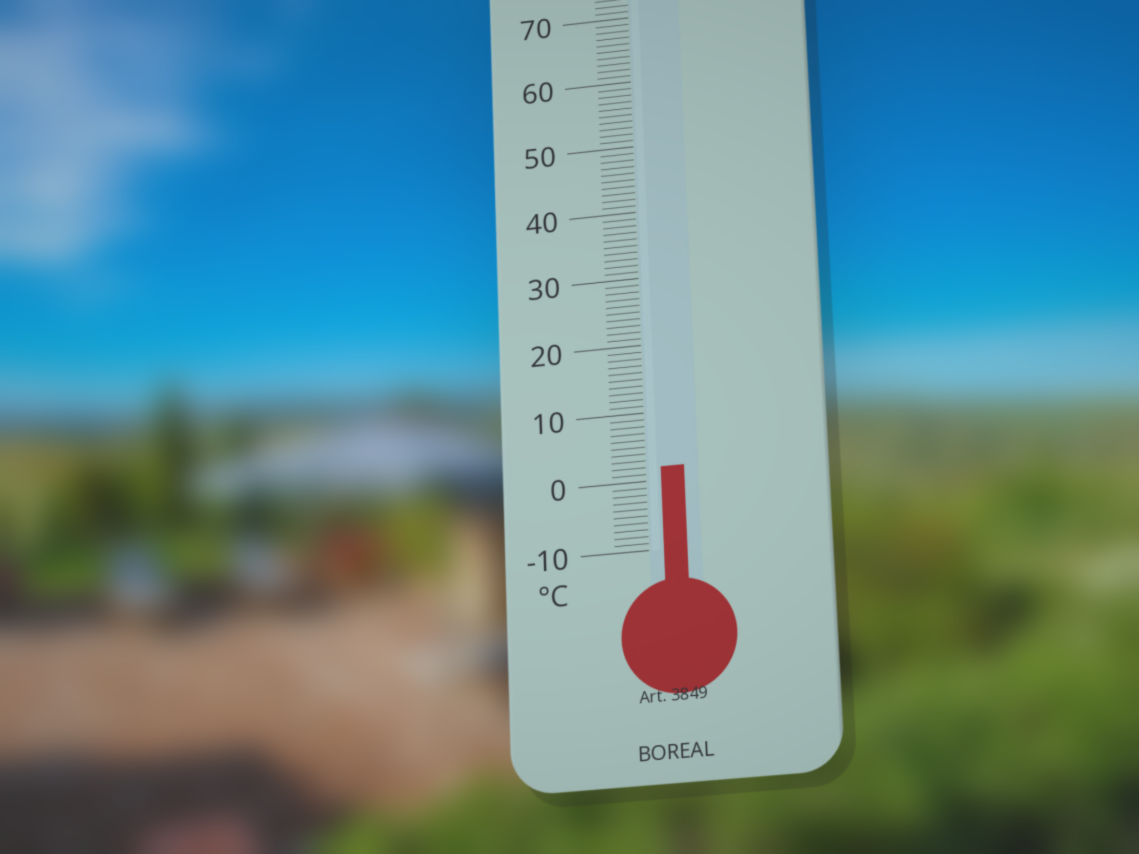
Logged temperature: 2,°C
